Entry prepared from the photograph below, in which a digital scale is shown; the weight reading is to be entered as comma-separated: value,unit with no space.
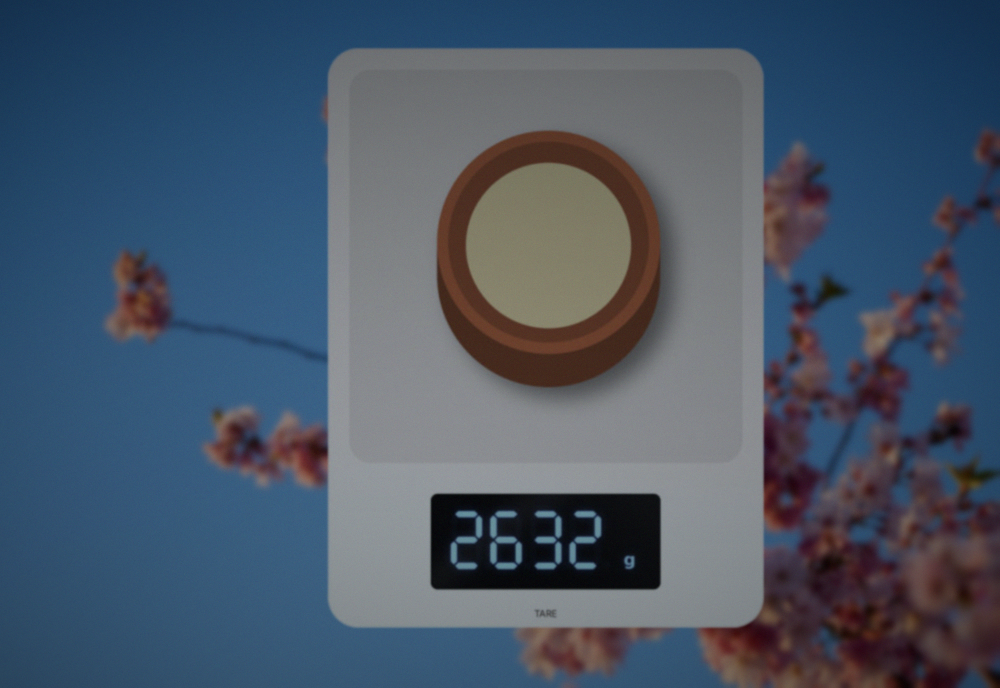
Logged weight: 2632,g
